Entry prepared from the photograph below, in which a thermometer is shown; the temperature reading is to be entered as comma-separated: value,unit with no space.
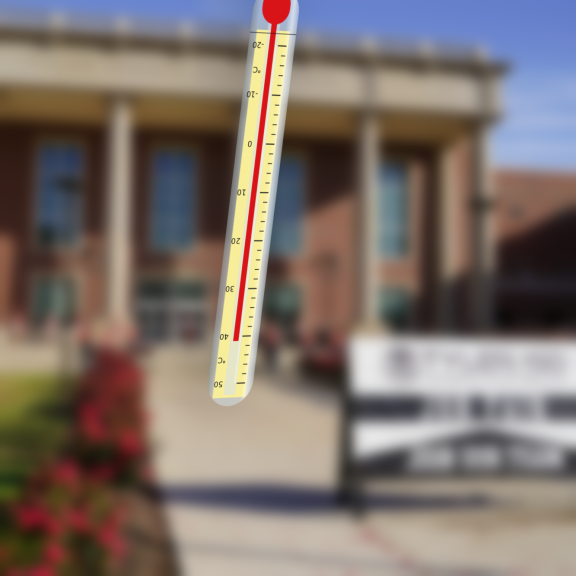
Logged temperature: 41,°C
